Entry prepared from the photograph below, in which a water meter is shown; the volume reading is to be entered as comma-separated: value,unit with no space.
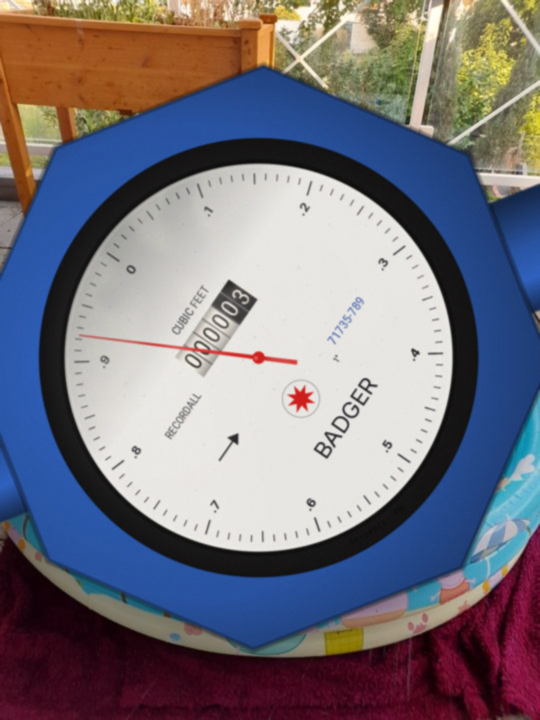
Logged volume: 2.92,ft³
